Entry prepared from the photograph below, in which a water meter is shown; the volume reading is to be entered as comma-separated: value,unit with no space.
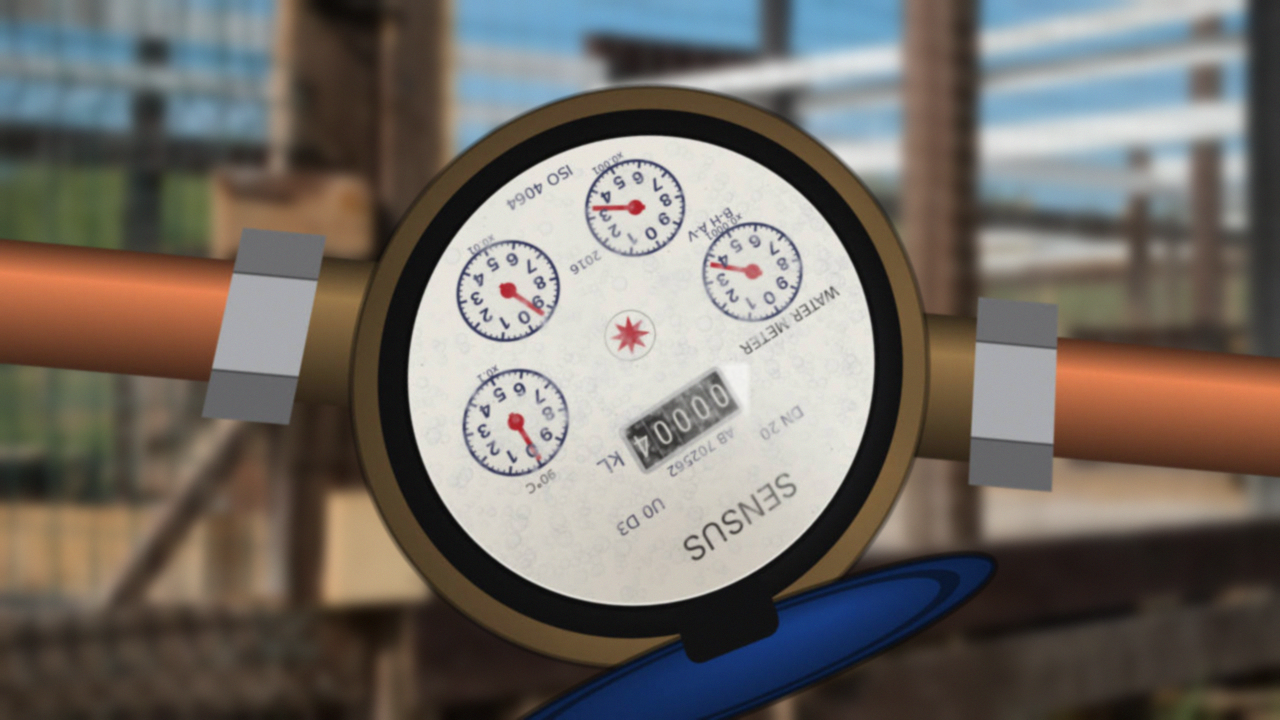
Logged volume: 3.9933,kL
